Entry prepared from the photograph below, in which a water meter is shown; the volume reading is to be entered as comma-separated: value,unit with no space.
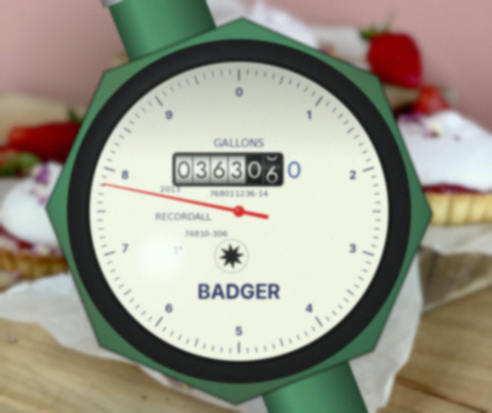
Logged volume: 363057.8,gal
